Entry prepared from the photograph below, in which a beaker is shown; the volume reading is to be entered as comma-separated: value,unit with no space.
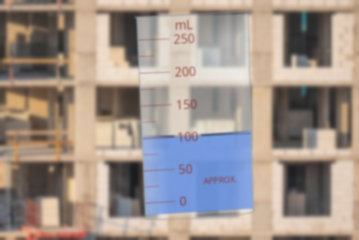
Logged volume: 100,mL
